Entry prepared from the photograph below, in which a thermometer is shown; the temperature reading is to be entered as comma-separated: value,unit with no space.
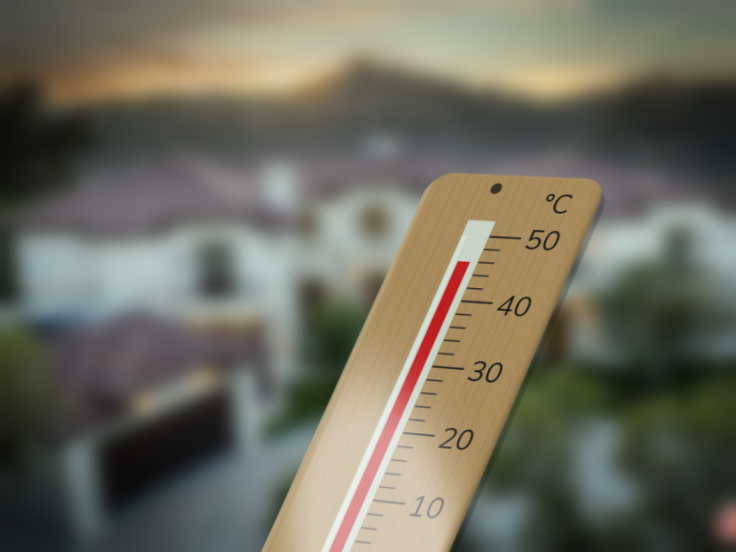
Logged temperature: 46,°C
